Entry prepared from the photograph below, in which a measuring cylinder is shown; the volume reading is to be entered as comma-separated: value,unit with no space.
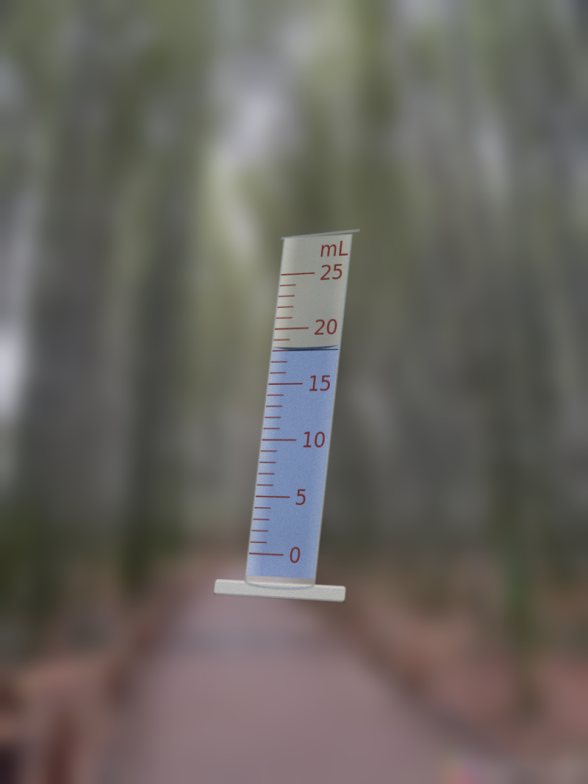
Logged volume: 18,mL
